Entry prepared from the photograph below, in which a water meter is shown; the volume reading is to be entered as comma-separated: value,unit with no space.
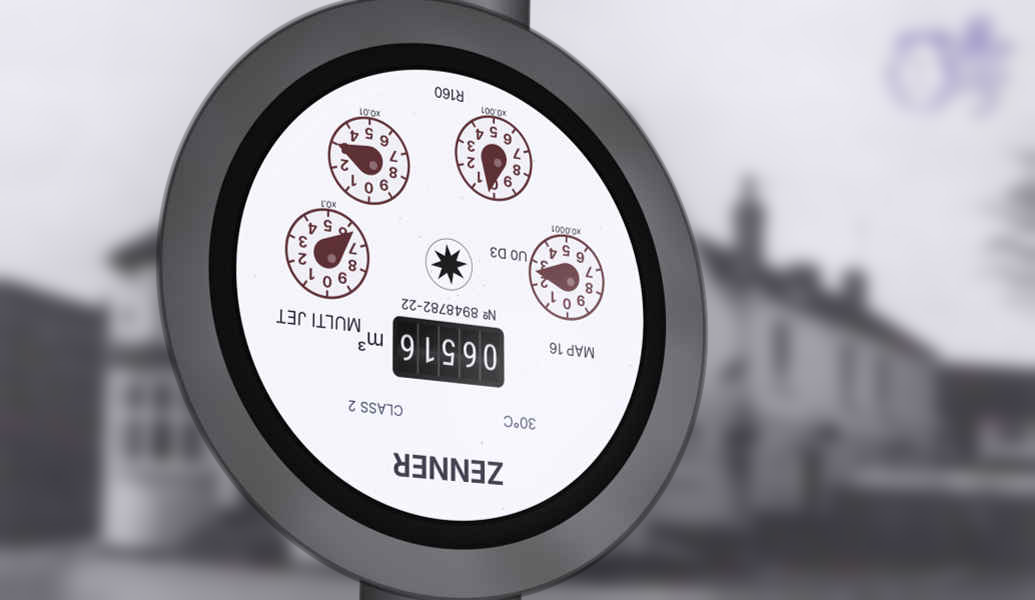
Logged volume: 6516.6302,m³
